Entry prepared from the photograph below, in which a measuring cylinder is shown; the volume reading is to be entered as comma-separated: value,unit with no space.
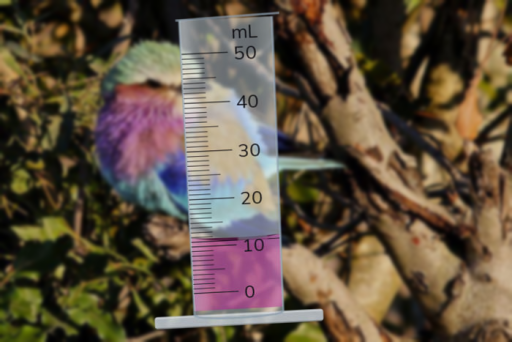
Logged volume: 11,mL
